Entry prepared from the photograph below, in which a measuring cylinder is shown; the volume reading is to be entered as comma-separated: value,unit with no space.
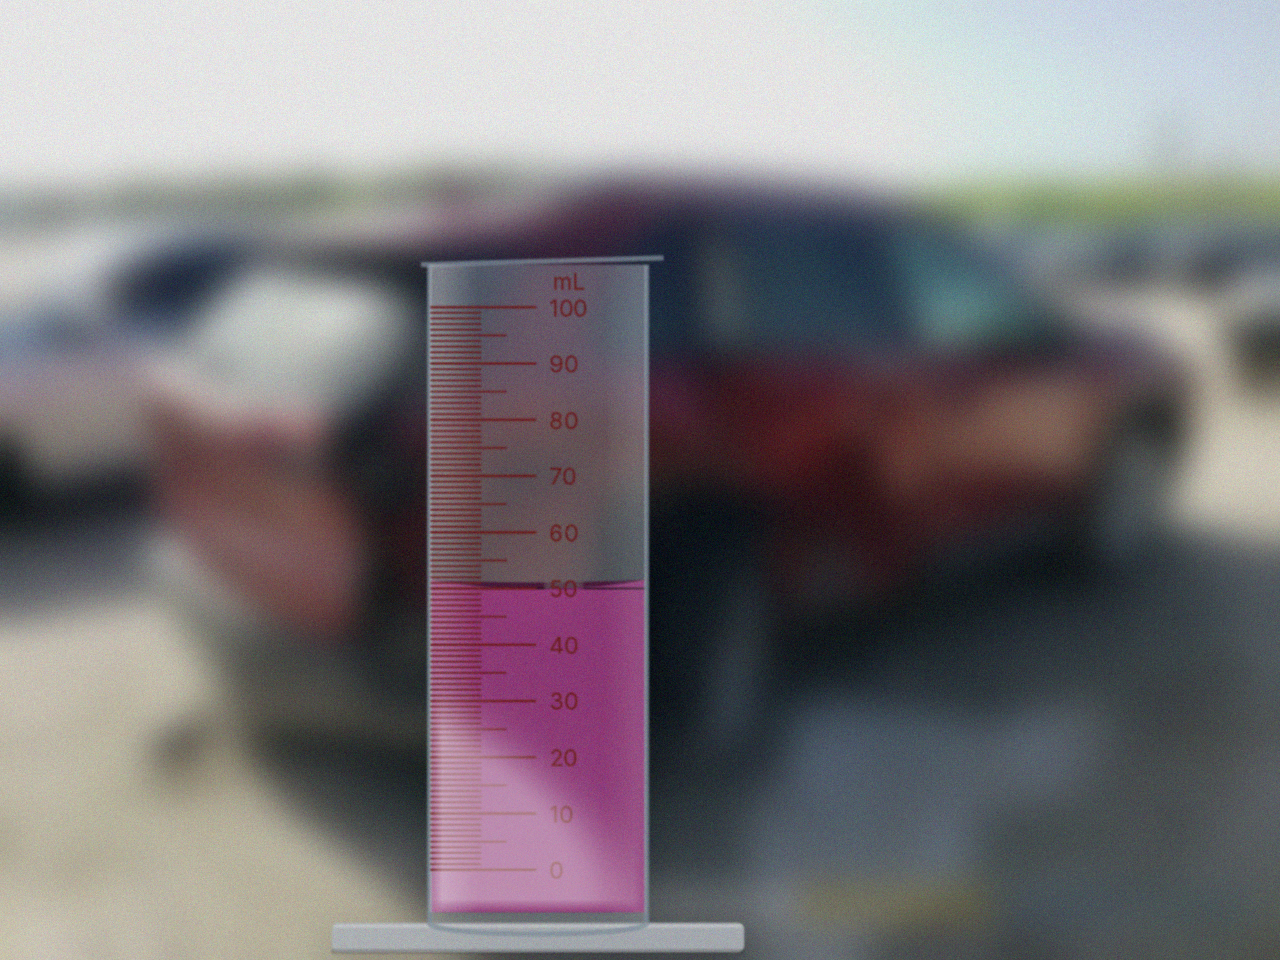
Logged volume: 50,mL
